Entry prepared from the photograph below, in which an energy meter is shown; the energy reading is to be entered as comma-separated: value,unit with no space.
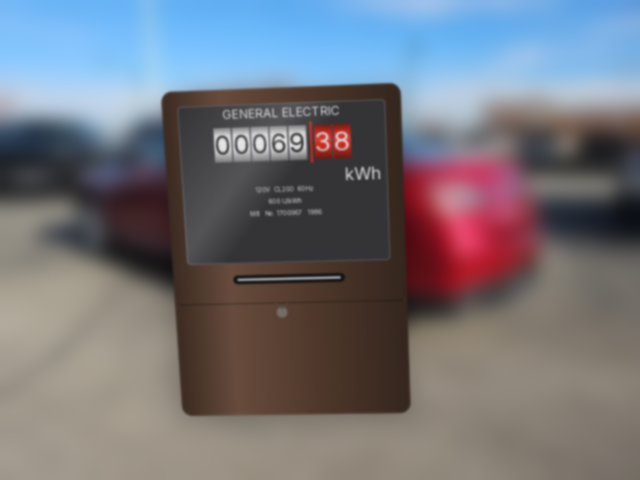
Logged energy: 69.38,kWh
